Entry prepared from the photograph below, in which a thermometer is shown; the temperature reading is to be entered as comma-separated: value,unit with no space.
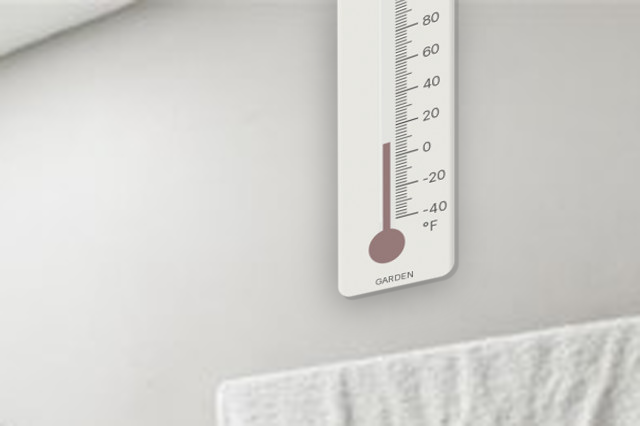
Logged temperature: 10,°F
